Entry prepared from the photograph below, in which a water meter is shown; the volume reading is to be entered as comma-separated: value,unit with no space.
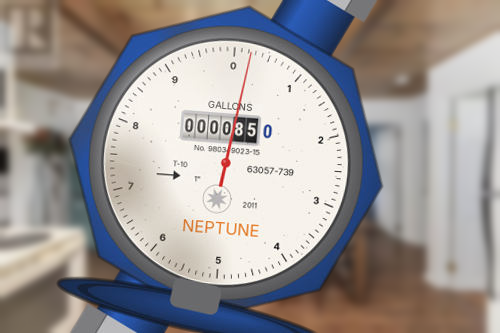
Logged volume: 850.2,gal
